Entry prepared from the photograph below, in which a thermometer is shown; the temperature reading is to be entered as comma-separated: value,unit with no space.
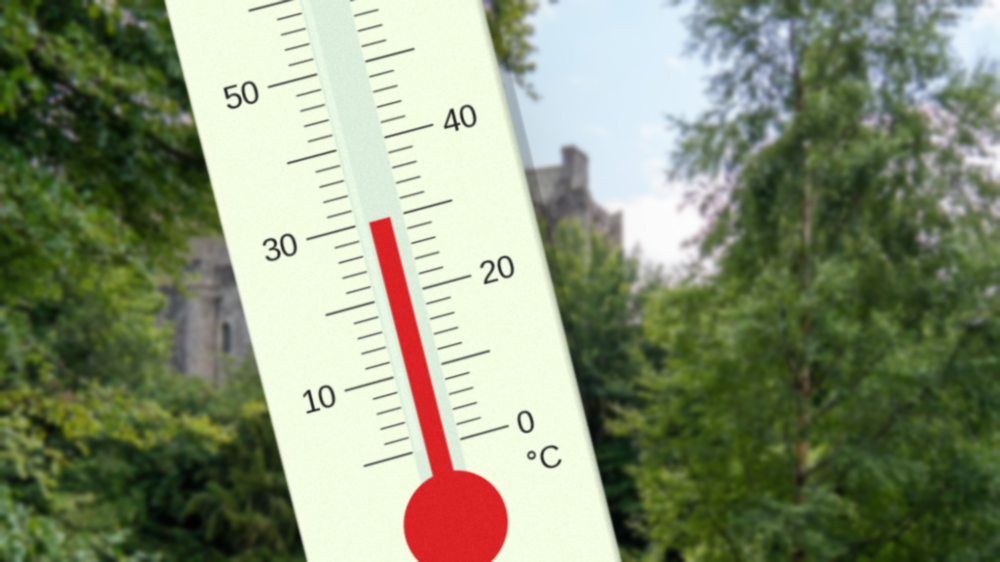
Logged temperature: 30,°C
